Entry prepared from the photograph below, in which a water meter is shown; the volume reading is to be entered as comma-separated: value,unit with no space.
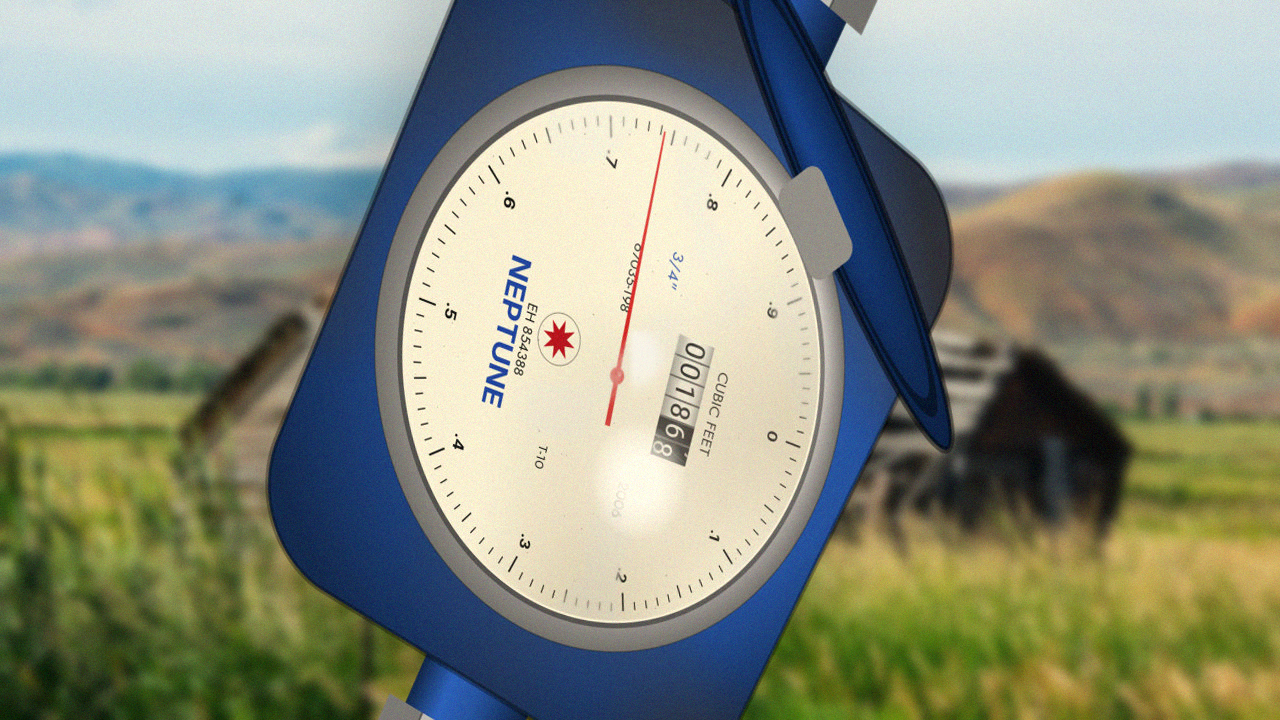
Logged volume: 1867.74,ft³
